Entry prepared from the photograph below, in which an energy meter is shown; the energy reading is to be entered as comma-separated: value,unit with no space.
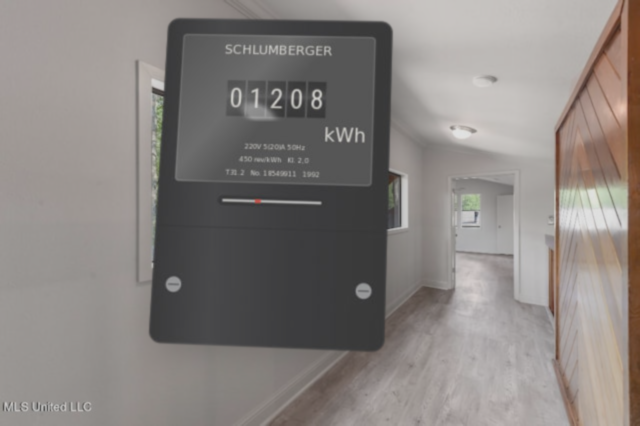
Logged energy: 1208,kWh
